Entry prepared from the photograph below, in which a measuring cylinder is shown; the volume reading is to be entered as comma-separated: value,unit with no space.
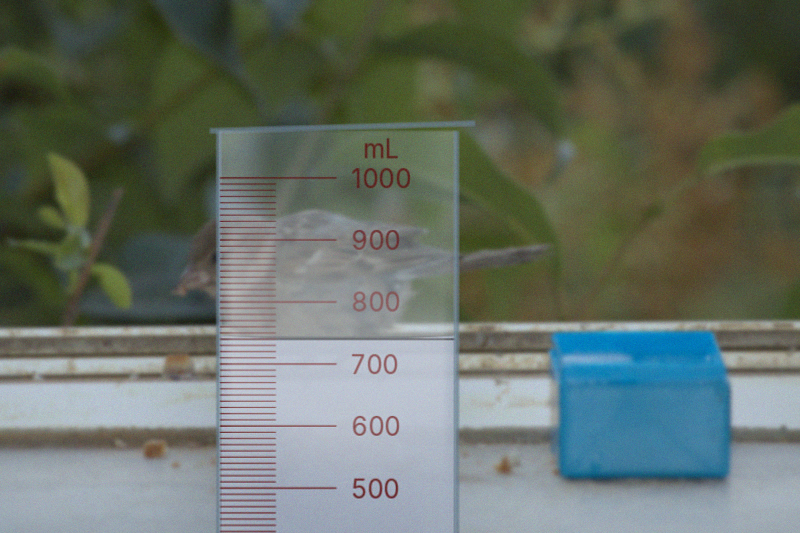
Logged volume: 740,mL
